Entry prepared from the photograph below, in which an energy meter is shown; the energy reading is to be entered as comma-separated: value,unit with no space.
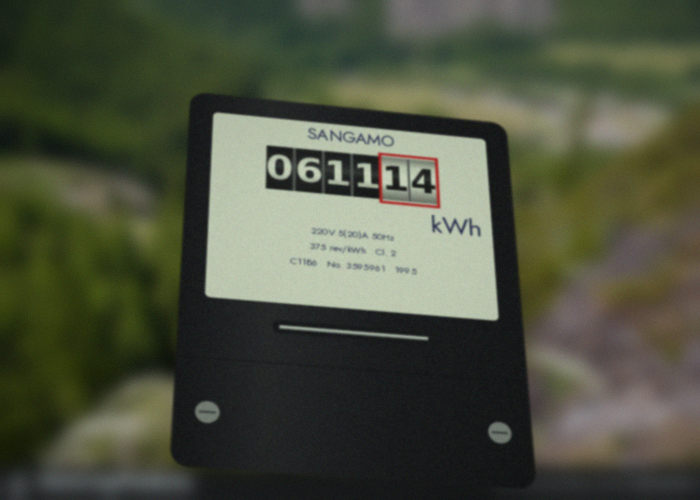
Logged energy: 611.14,kWh
